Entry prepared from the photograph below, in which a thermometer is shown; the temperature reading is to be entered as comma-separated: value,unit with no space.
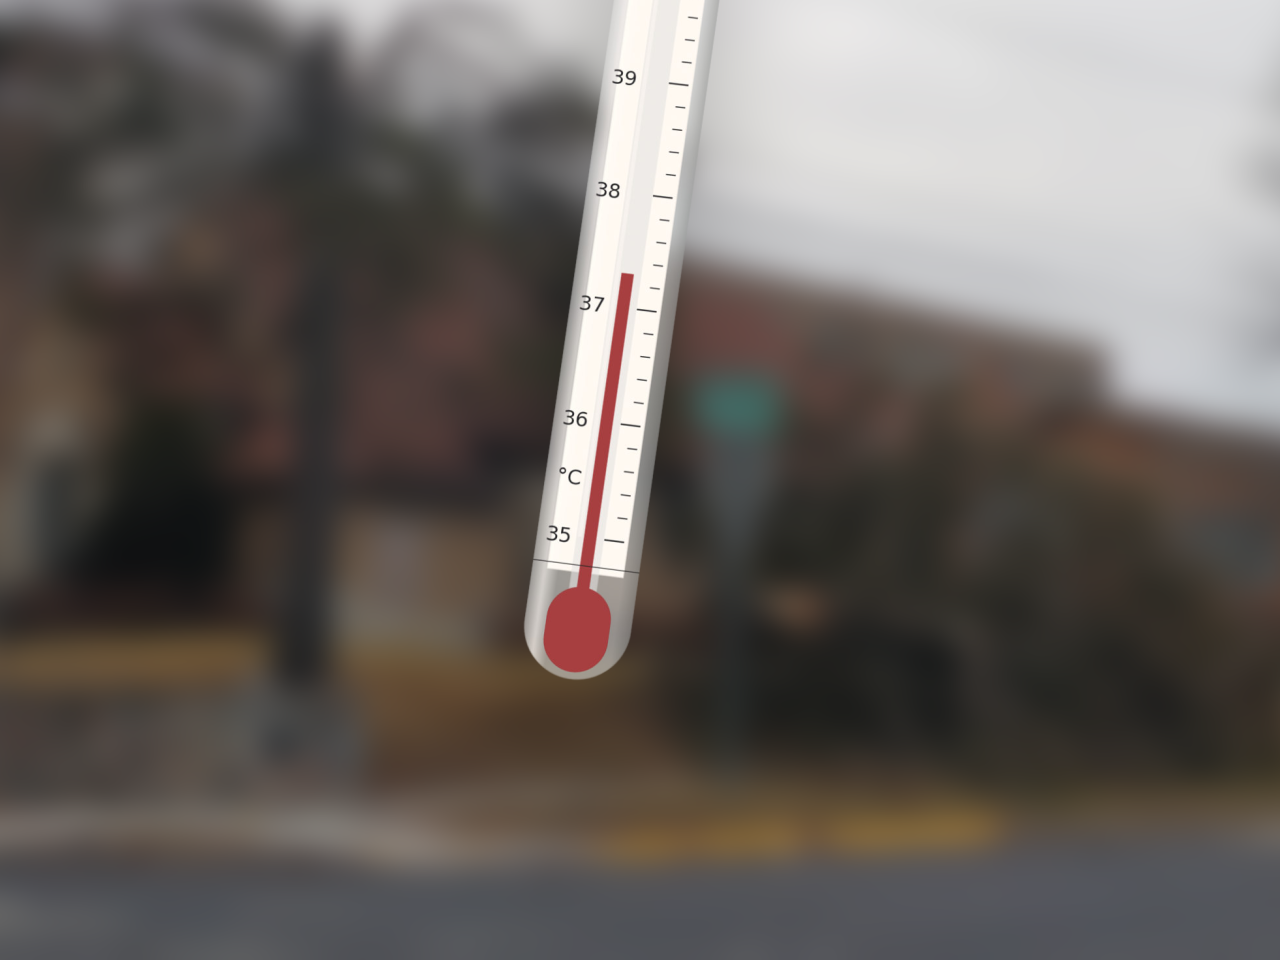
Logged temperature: 37.3,°C
